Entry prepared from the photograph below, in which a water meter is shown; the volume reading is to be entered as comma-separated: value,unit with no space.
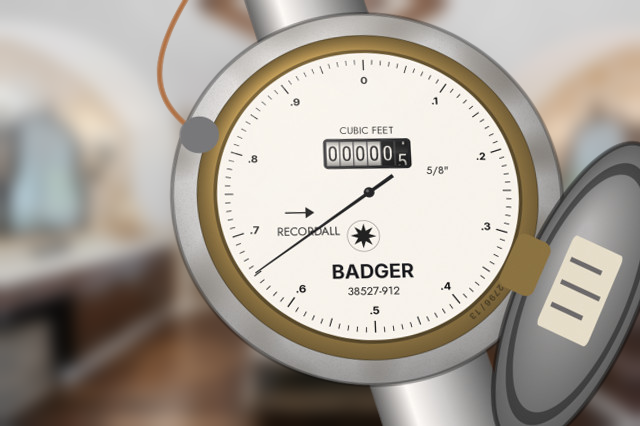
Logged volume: 4.65,ft³
